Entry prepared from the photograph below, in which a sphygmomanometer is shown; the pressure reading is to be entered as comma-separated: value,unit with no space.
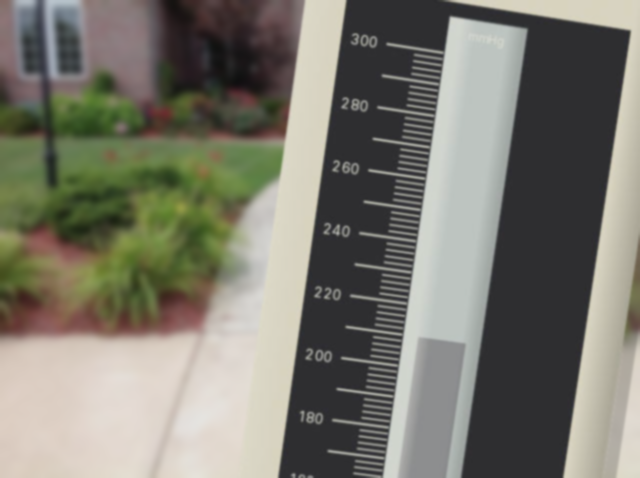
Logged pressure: 210,mmHg
